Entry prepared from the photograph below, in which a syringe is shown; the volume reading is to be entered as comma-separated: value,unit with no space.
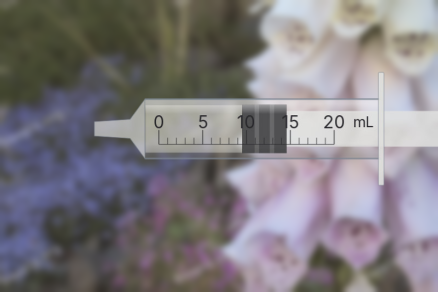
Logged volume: 9.5,mL
